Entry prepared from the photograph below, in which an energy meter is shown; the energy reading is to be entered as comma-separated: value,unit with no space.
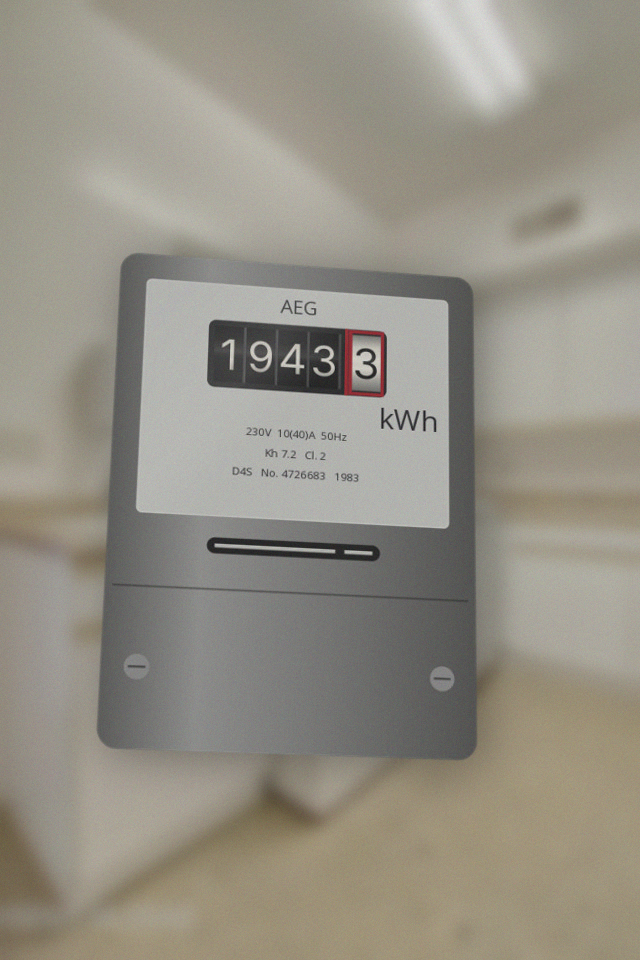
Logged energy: 1943.3,kWh
